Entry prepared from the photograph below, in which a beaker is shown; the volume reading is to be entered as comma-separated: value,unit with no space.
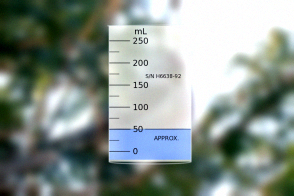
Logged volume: 50,mL
